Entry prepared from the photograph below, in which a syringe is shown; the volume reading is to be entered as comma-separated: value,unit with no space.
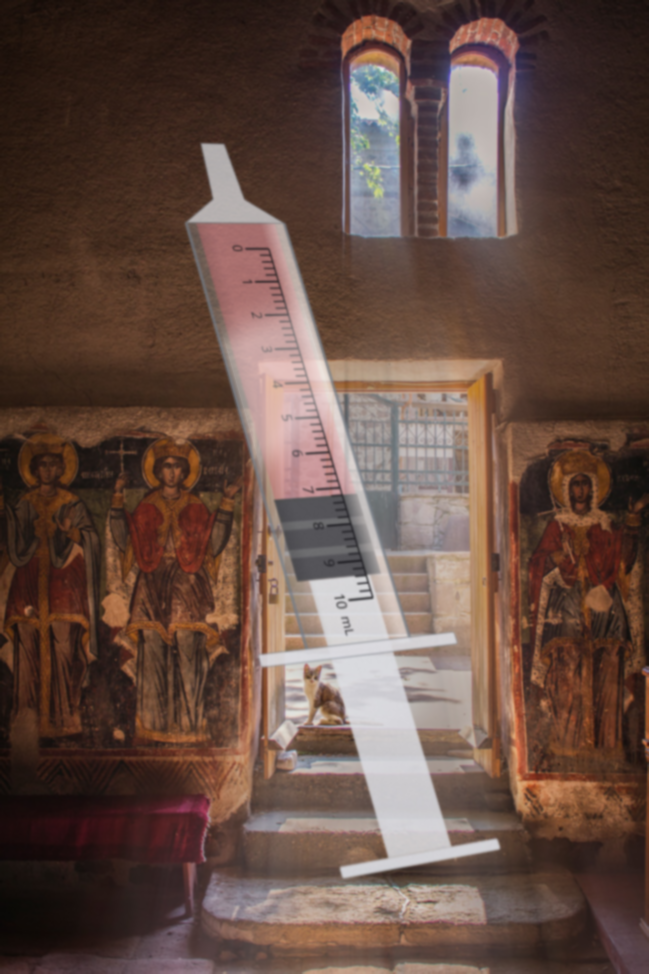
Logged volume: 7.2,mL
